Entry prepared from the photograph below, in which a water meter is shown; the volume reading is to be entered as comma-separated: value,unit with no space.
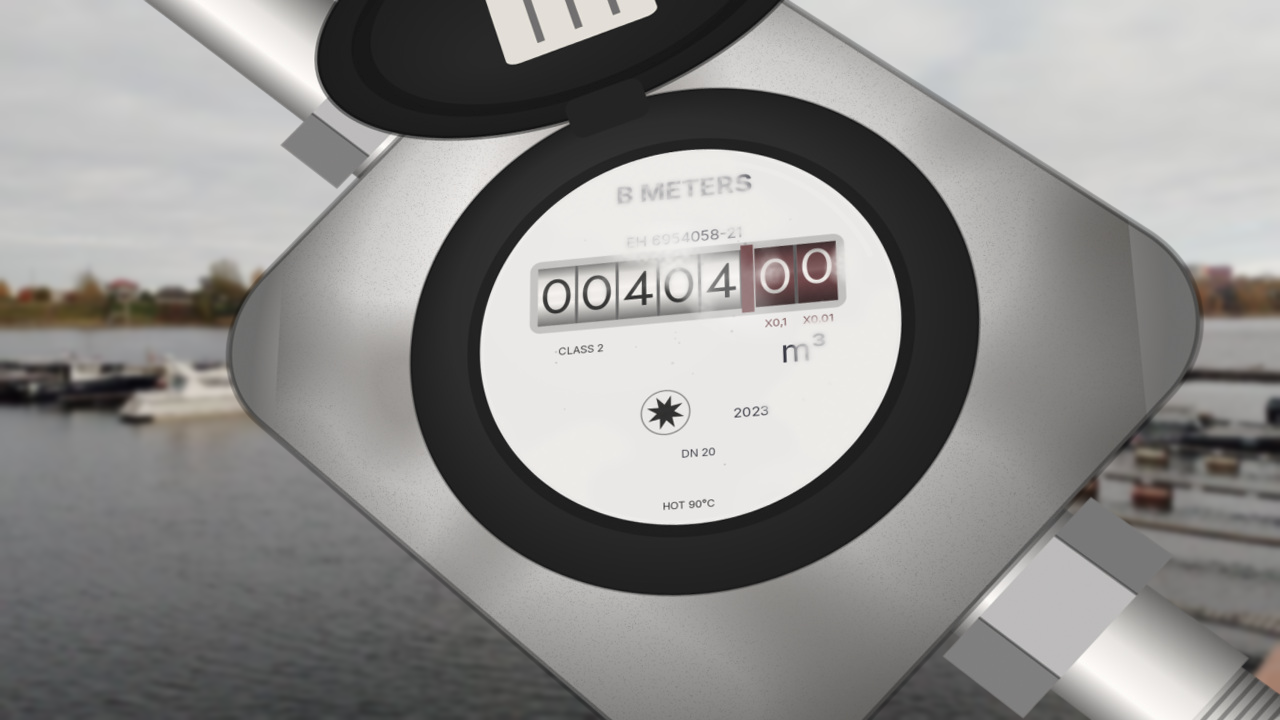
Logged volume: 404.00,m³
